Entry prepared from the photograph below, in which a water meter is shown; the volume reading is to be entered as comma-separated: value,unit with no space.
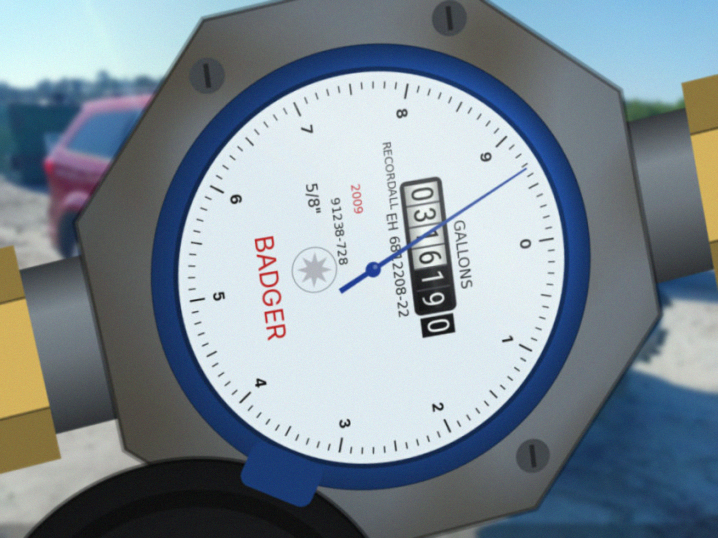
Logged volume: 316189.3,gal
